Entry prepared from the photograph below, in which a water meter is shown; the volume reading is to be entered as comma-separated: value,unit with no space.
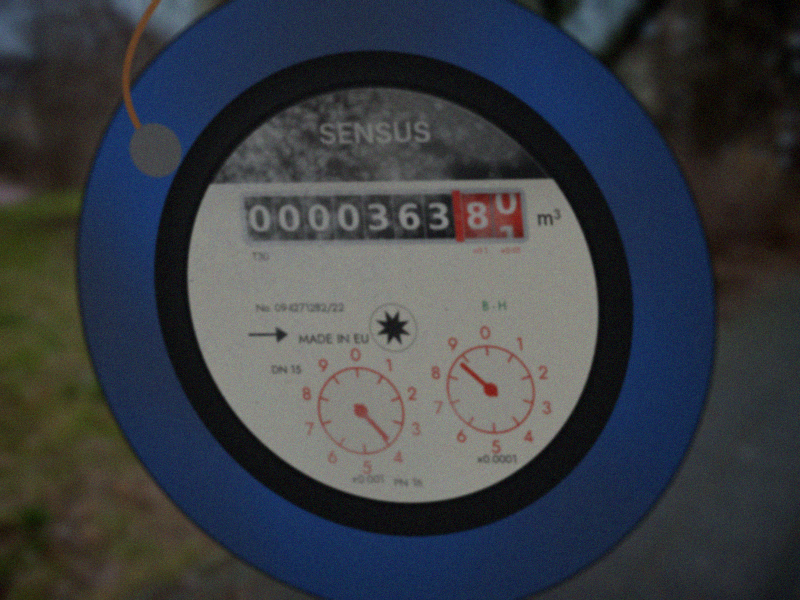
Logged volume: 363.8038,m³
